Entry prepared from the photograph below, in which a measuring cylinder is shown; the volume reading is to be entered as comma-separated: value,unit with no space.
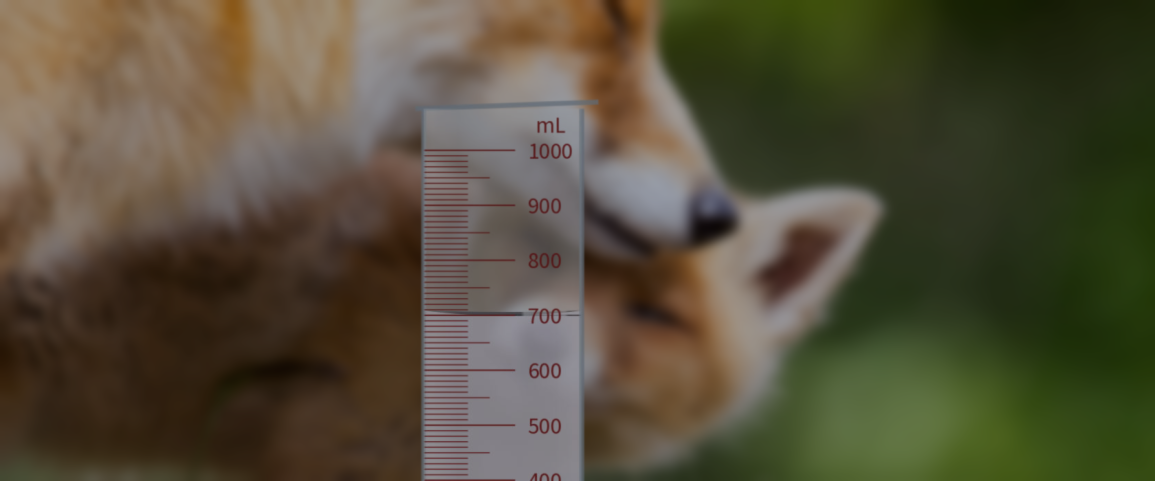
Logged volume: 700,mL
